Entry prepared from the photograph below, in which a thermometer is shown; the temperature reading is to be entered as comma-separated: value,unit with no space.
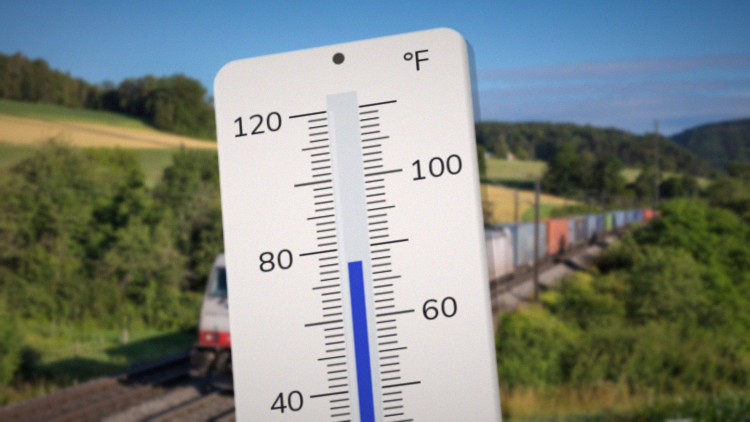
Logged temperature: 76,°F
